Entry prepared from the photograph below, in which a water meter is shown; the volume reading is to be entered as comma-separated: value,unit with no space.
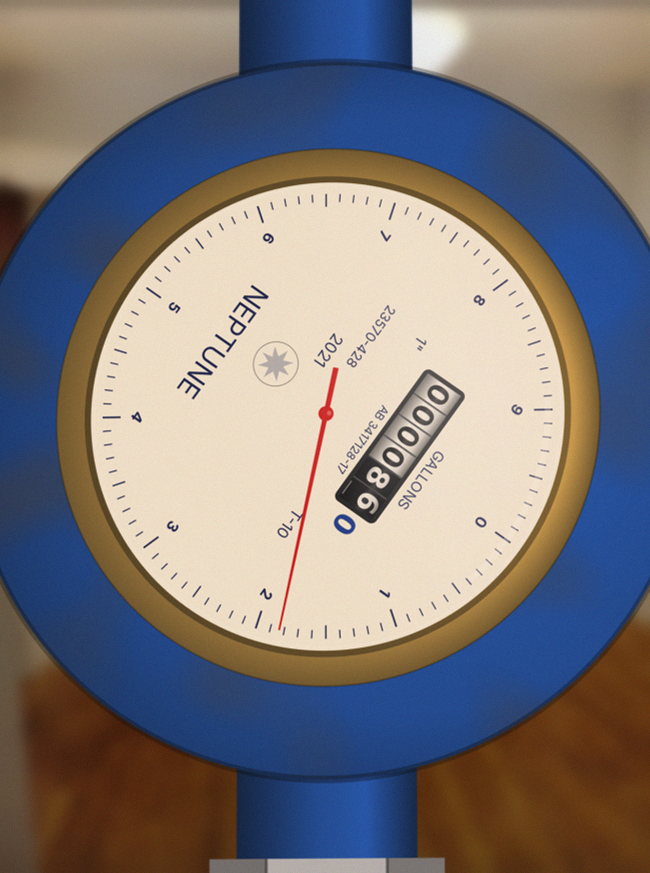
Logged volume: 861.8,gal
